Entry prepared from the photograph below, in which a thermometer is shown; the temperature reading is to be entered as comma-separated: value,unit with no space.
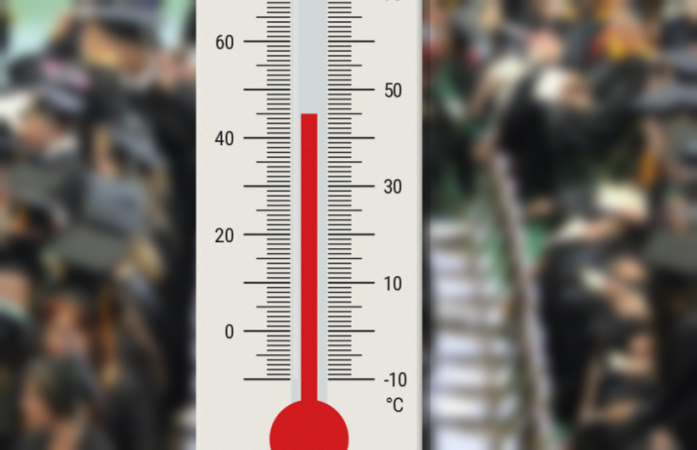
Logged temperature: 45,°C
